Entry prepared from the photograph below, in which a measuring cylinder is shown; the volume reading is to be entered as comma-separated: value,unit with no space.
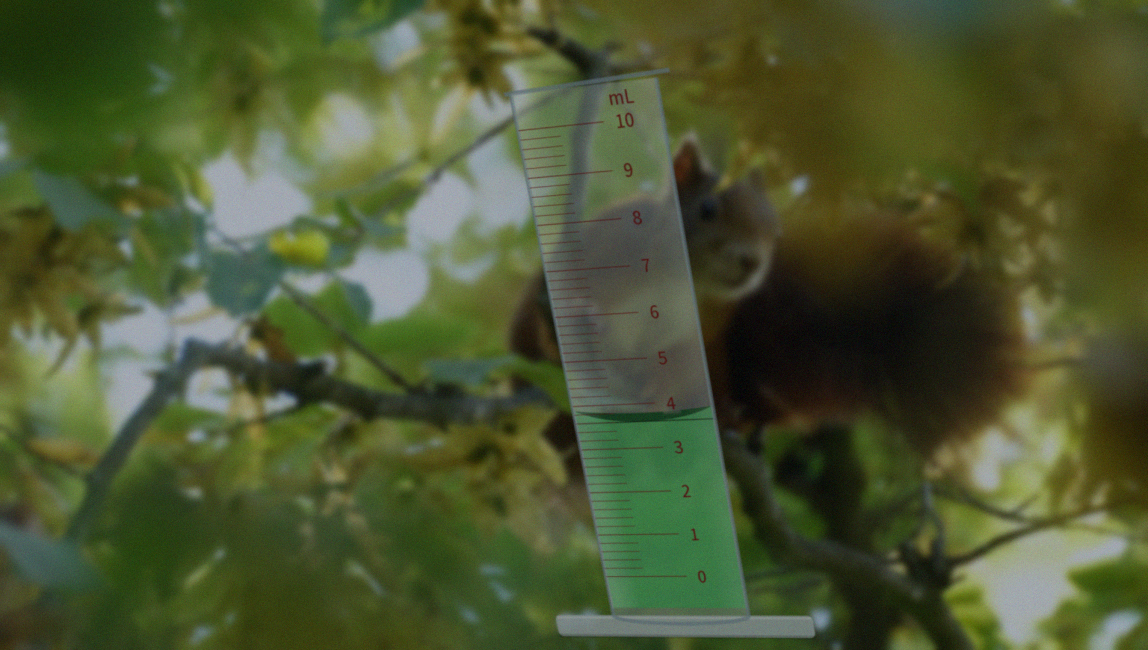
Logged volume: 3.6,mL
